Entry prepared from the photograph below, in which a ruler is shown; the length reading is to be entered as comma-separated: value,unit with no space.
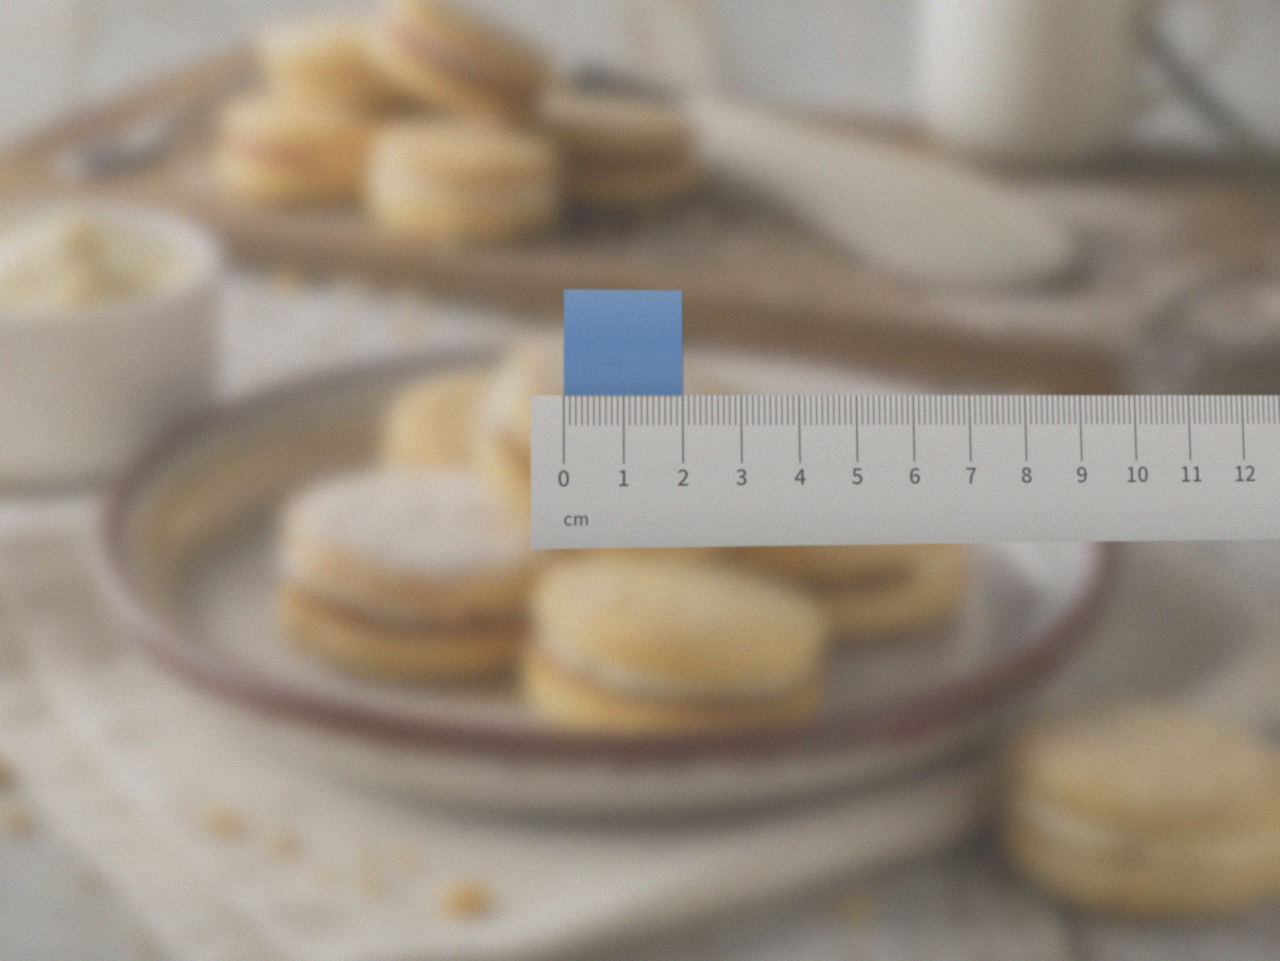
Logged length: 2,cm
